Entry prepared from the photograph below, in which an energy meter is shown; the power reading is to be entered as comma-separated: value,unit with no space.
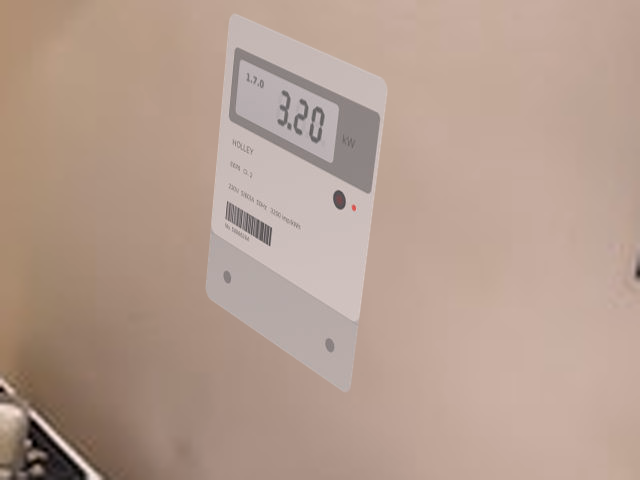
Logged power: 3.20,kW
